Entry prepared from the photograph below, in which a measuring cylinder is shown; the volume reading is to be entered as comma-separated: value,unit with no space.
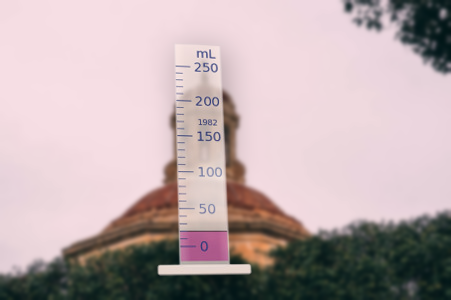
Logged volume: 20,mL
